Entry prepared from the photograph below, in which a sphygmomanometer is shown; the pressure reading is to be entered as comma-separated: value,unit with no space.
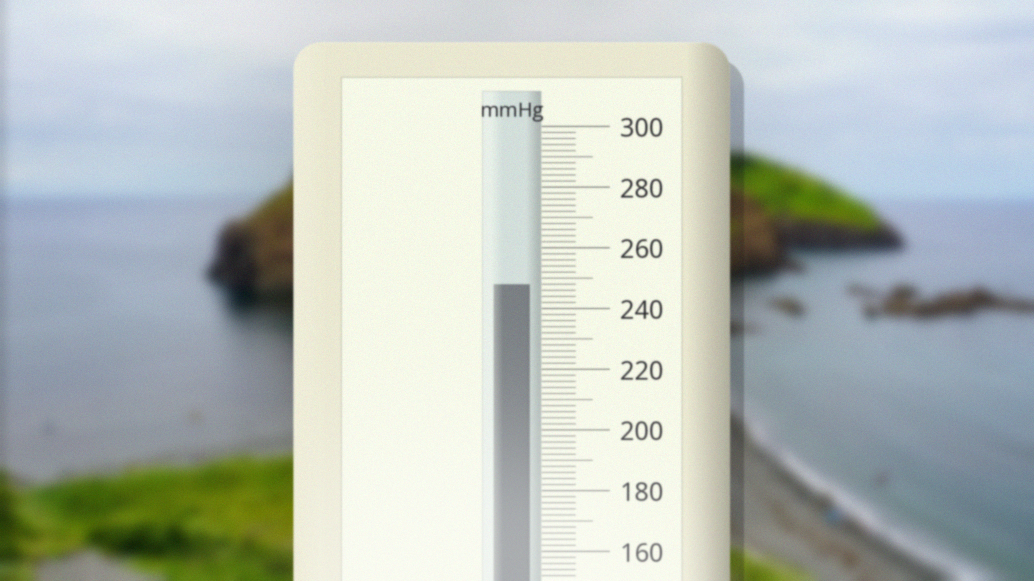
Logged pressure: 248,mmHg
